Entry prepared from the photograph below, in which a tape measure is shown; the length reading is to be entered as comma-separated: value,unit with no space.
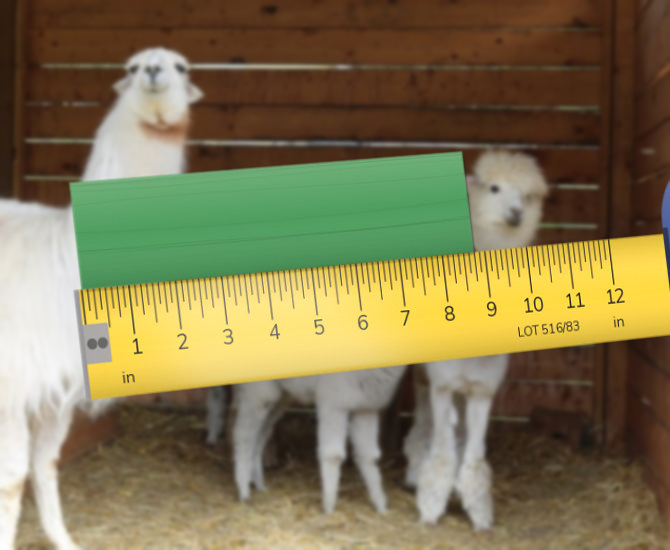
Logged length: 8.75,in
